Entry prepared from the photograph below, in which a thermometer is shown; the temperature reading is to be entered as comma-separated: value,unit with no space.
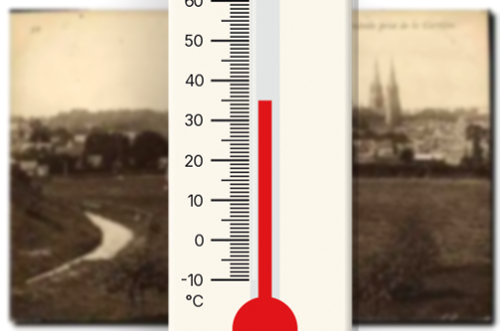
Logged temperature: 35,°C
